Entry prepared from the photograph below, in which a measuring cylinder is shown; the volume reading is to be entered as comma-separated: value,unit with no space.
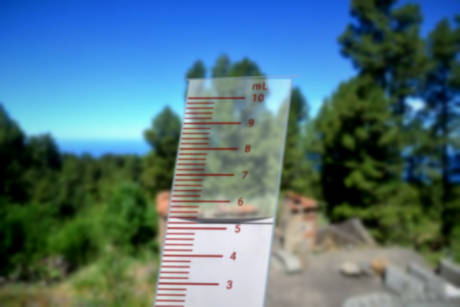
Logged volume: 5.2,mL
